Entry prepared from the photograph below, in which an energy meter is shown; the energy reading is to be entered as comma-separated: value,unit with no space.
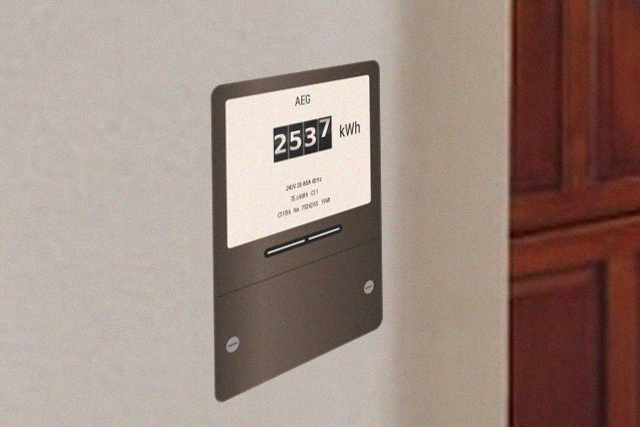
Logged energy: 2537,kWh
